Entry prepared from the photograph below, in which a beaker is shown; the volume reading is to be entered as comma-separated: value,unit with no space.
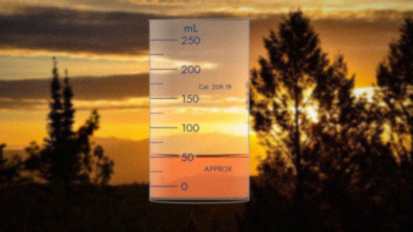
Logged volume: 50,mL
